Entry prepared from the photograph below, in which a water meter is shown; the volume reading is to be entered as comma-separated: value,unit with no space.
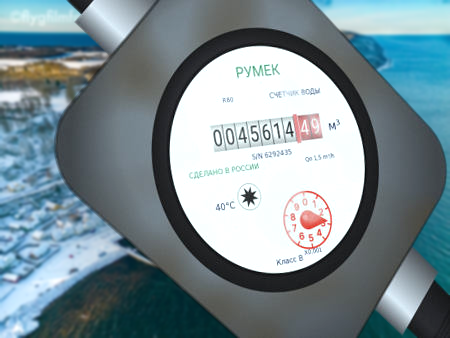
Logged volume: 45614.492,m³
